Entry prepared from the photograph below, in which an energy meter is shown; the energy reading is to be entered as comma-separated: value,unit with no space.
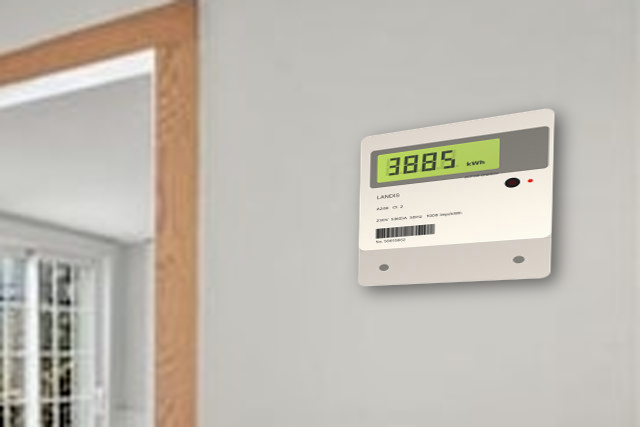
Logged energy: 3885,kWh
